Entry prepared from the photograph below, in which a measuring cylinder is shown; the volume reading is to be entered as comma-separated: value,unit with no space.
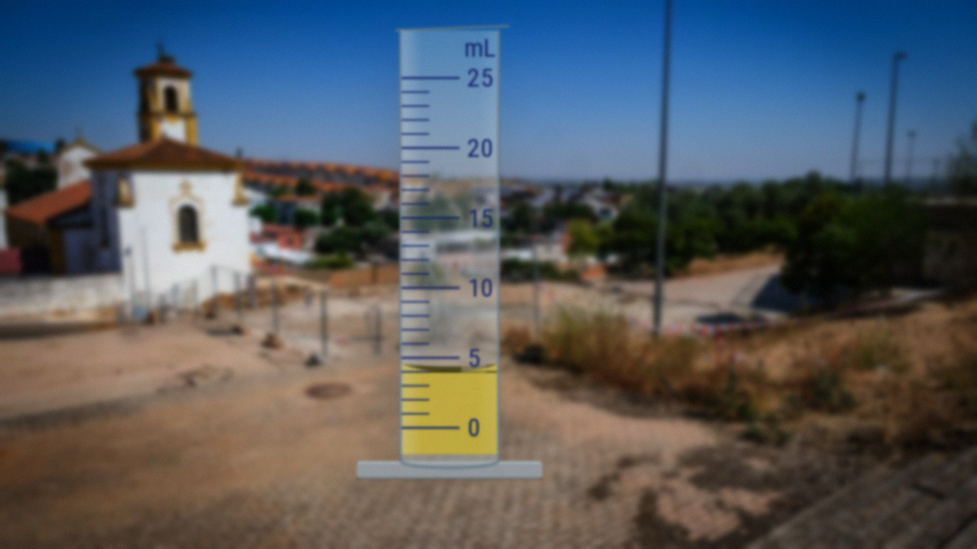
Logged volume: 4,mL
